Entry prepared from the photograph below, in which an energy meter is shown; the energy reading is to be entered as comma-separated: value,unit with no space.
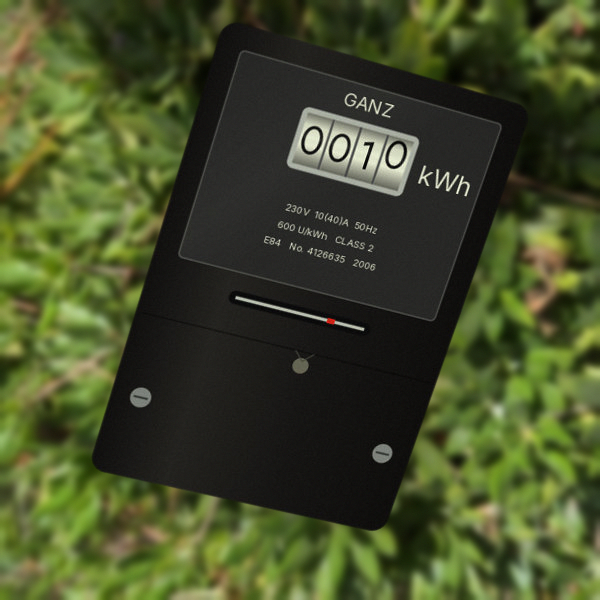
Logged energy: 10,kWh
